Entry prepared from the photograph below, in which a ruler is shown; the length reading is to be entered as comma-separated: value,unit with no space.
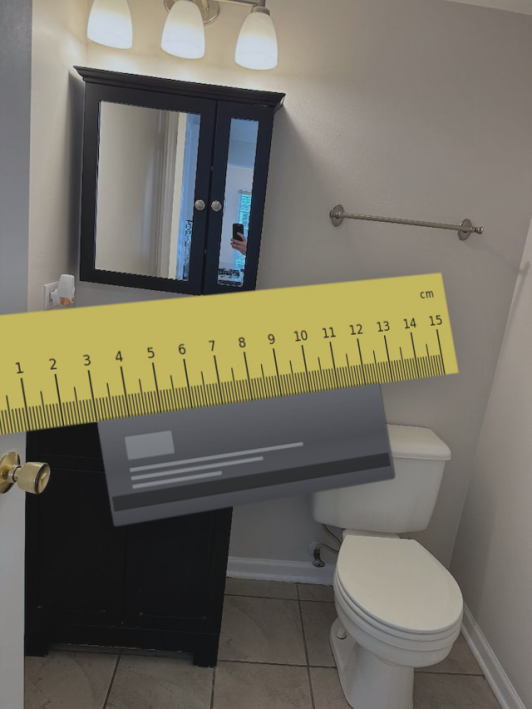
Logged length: 9.5,cm
